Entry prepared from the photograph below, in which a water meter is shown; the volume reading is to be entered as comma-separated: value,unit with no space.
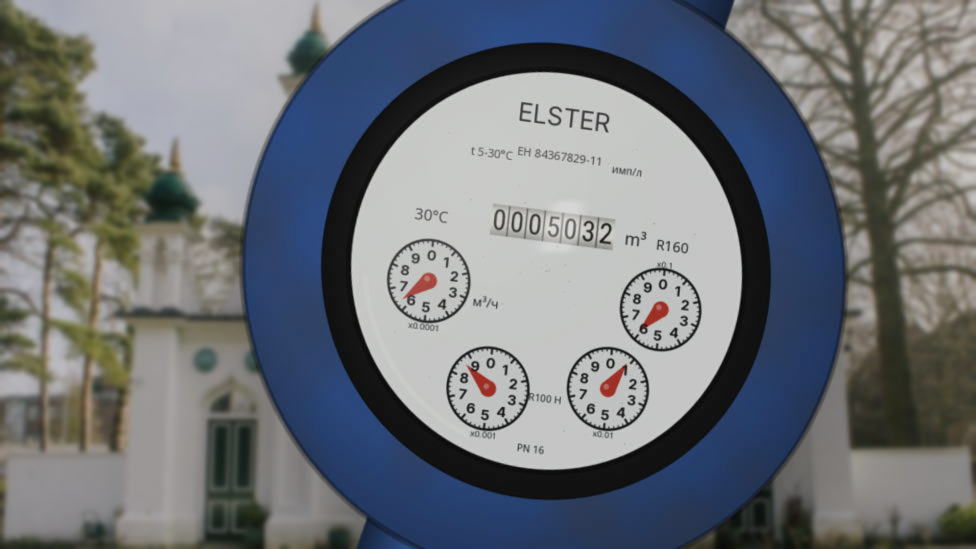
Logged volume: 5032.6086,m³
